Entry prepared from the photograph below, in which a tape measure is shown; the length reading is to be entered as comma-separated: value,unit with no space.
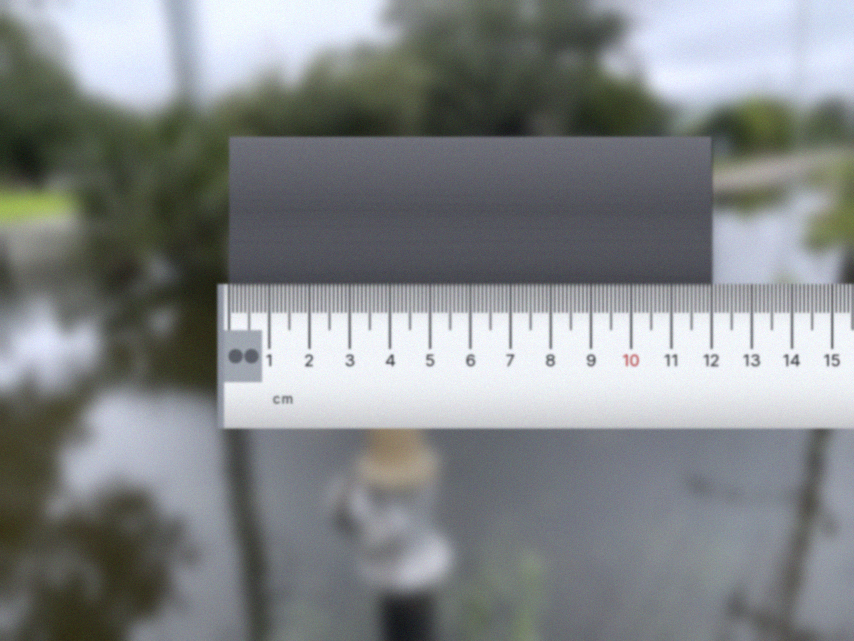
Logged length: 12,cm
